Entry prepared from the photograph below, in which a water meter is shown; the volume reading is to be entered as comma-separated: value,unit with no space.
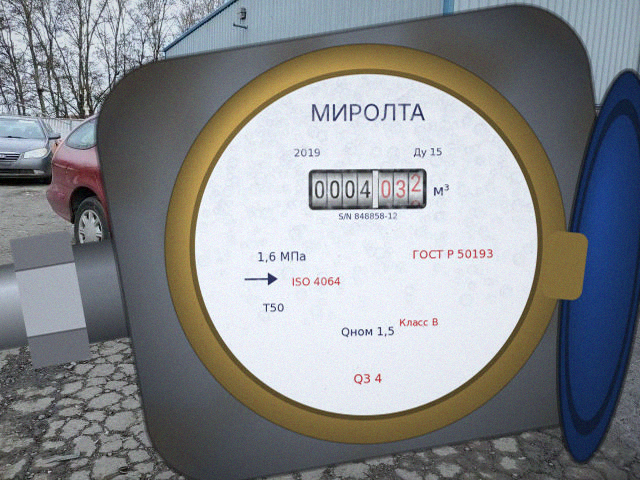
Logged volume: 4.032,m³
